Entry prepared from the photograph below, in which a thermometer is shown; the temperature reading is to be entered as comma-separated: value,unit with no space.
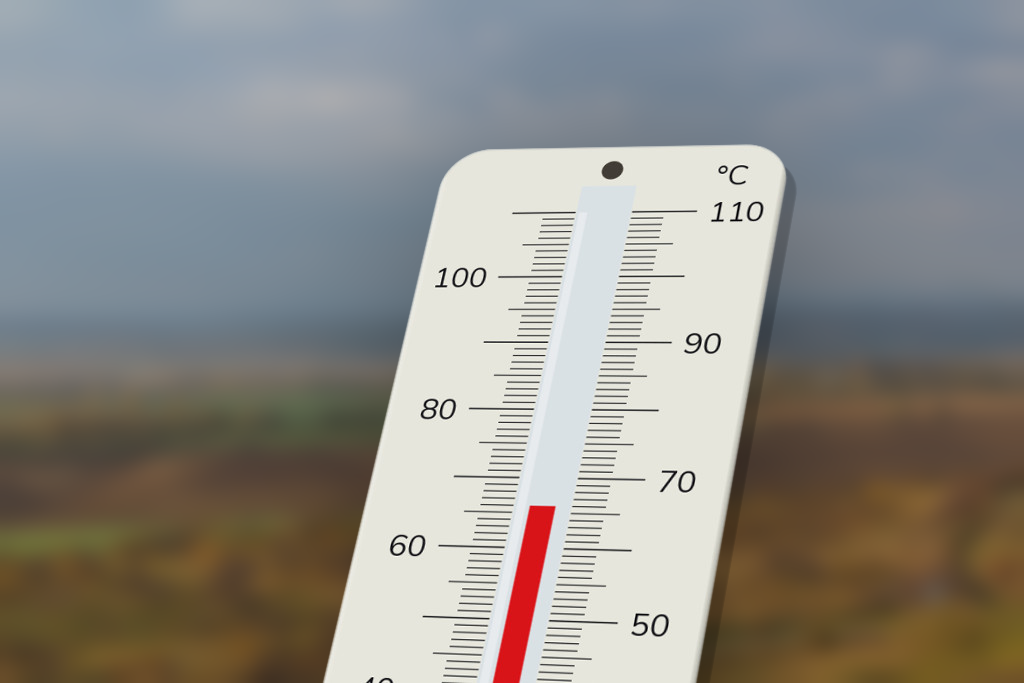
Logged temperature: 66,°C
